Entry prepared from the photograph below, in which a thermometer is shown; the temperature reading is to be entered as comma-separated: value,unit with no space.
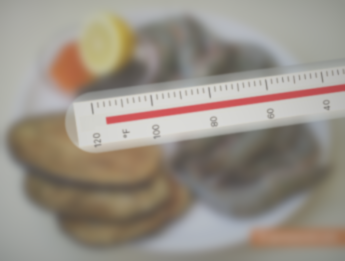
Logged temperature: 116,°F
